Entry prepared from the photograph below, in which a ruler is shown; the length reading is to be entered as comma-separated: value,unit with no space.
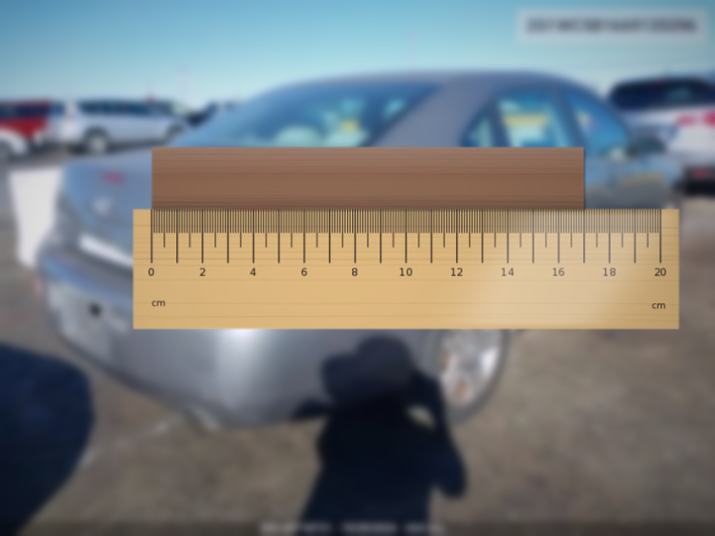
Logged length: 17,cm
